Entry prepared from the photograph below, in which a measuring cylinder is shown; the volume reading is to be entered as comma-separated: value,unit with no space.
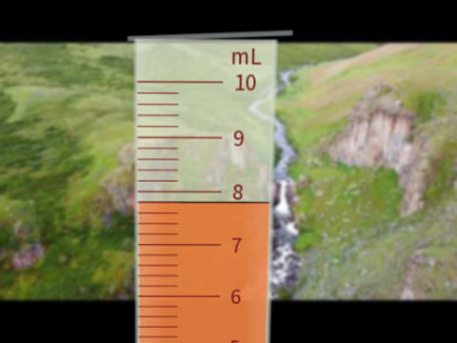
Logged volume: 7.8,mL
